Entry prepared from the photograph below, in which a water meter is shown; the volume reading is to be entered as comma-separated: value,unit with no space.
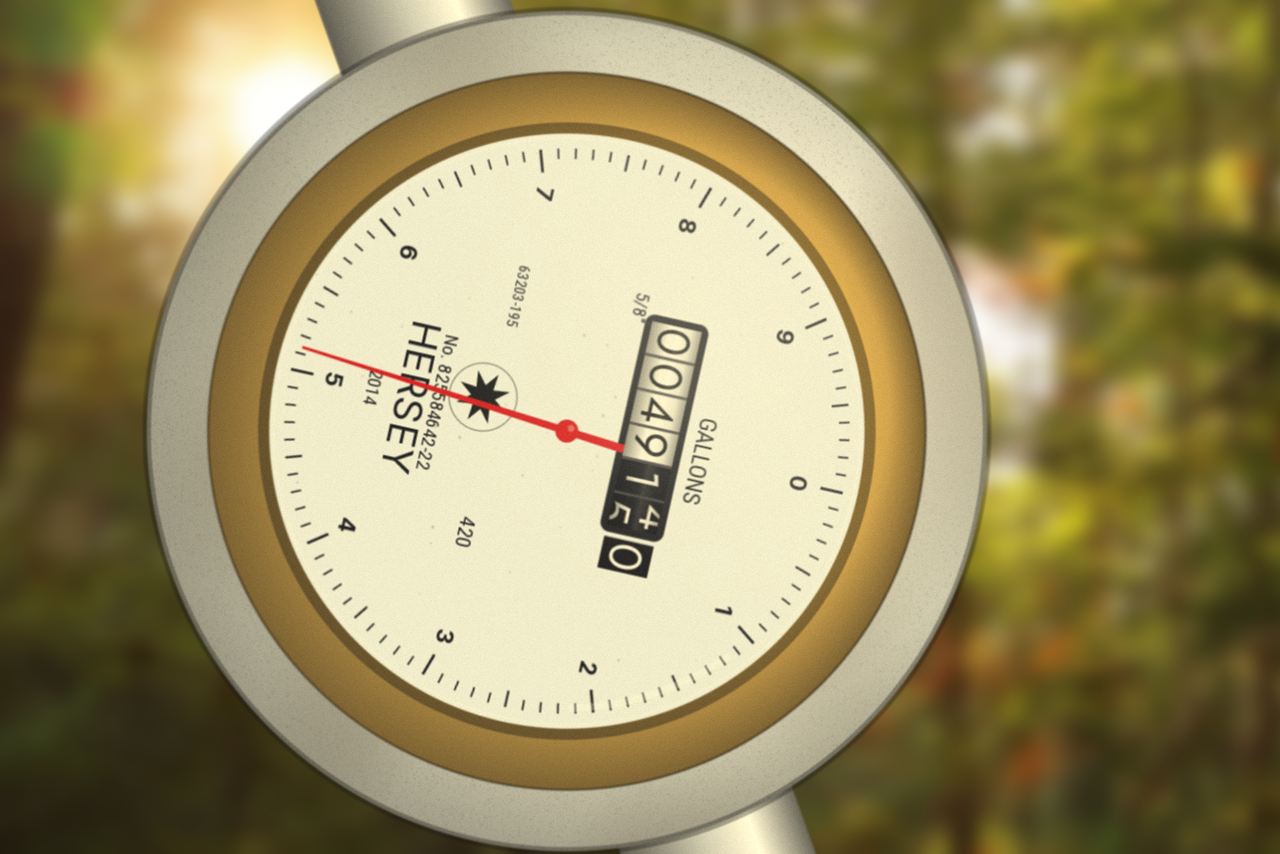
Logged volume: 49145.1,gal
